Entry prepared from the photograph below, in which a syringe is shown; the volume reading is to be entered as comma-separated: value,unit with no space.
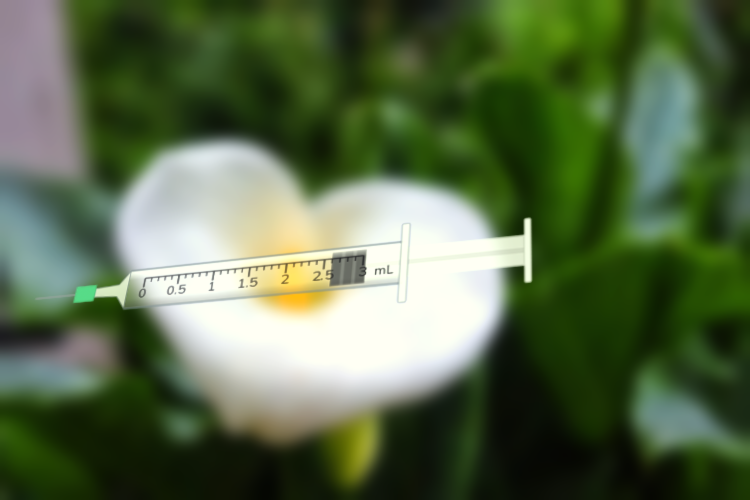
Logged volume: 2.6,mL
